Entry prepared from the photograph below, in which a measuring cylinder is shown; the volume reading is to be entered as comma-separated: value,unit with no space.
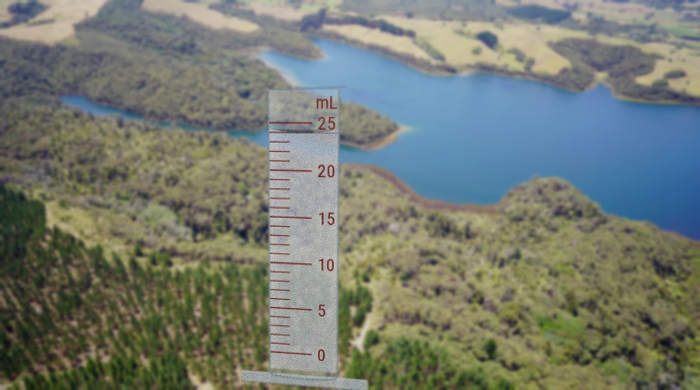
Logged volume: 24,mL
